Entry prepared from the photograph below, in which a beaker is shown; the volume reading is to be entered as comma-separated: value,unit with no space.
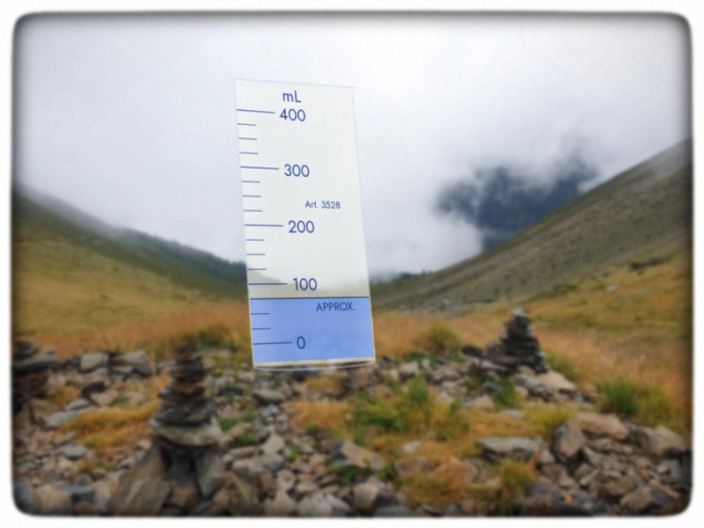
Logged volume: 75,mL
